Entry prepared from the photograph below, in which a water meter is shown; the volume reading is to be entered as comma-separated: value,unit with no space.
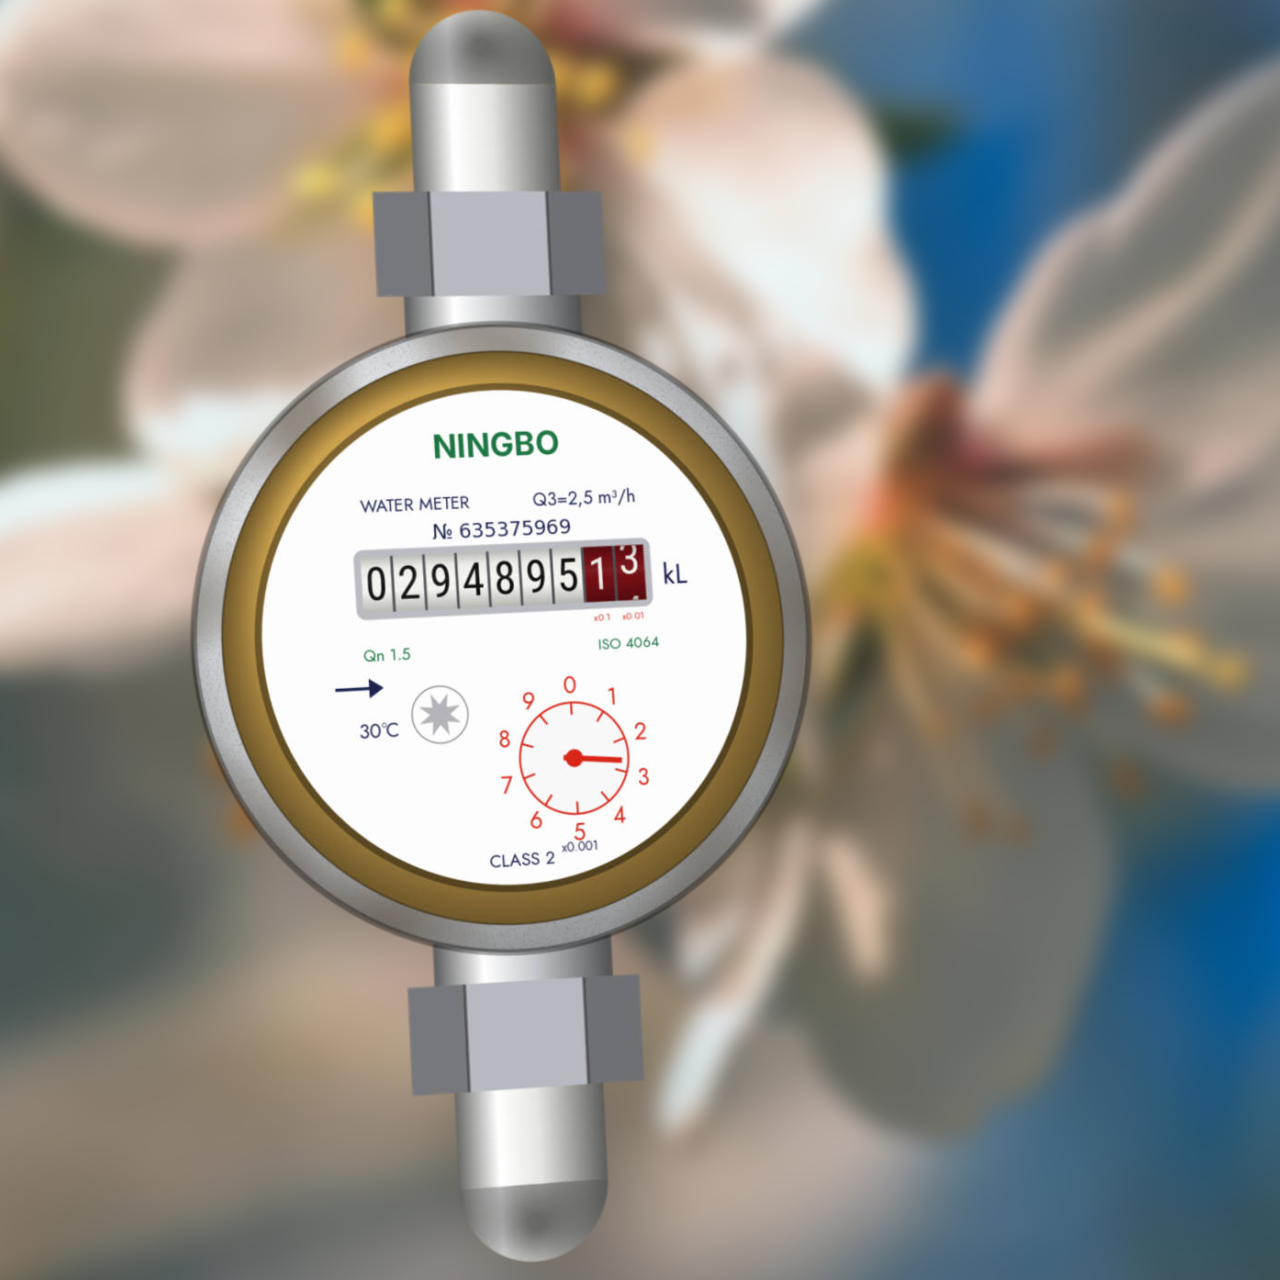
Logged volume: 294895.132,kL
